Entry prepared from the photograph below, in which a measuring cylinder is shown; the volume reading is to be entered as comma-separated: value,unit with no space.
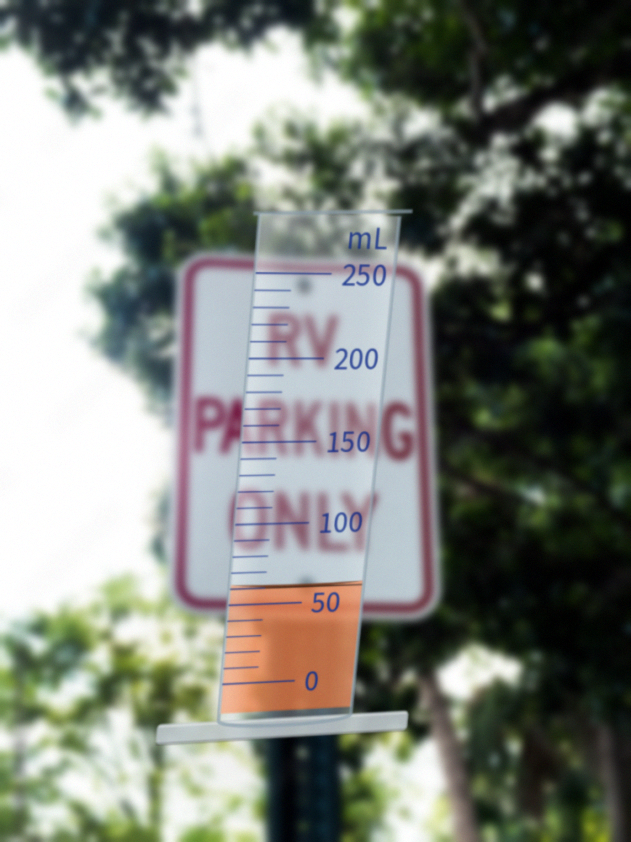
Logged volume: 60,mL
